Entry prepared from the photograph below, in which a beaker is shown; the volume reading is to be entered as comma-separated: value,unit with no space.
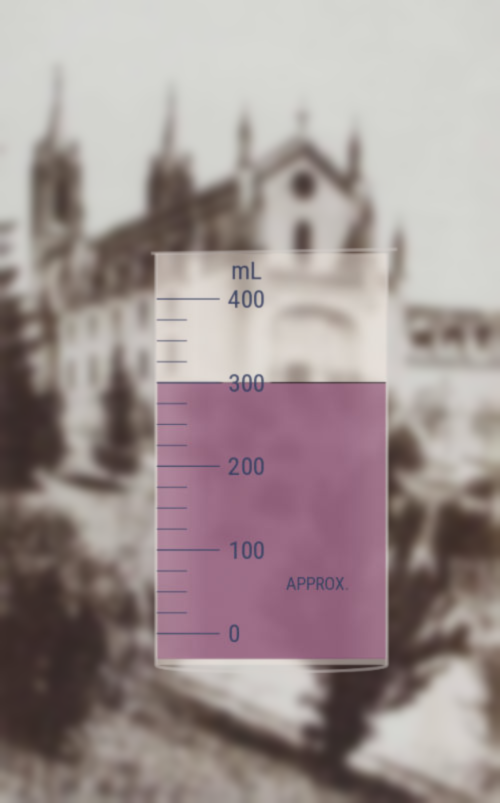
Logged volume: 300,mL
